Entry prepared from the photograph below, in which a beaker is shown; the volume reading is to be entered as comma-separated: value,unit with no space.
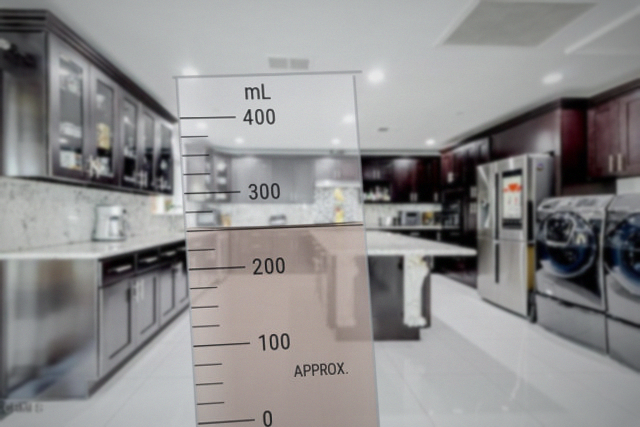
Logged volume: 250,mL
